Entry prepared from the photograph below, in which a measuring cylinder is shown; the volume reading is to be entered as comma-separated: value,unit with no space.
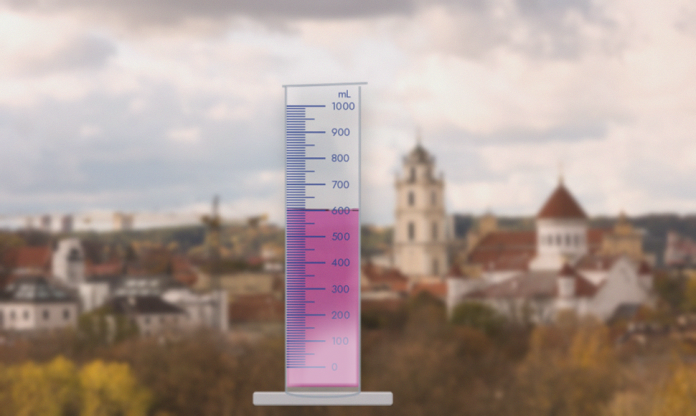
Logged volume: 600,mL
